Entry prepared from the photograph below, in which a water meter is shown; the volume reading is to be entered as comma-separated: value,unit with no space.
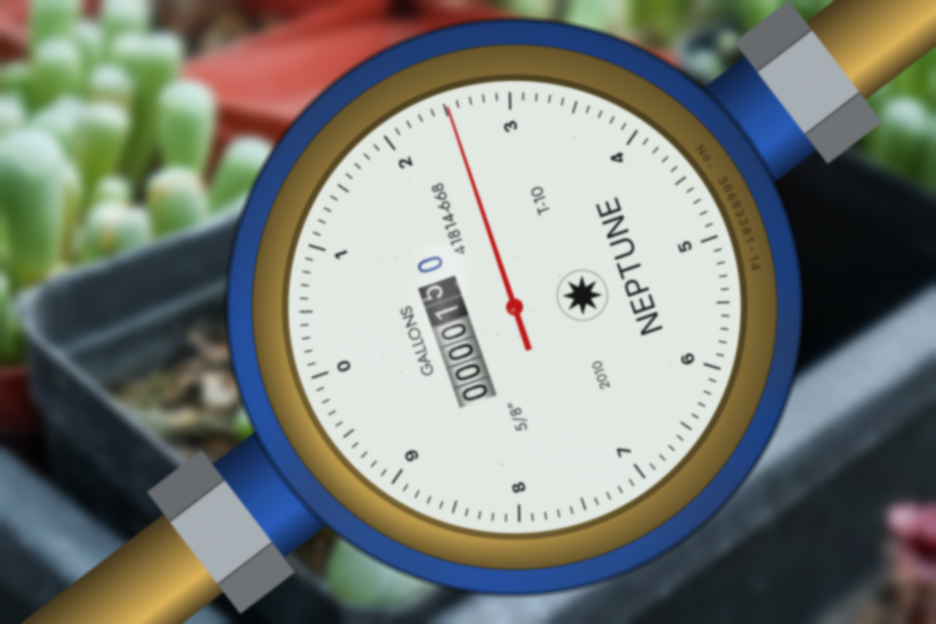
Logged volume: 152.5,gal
